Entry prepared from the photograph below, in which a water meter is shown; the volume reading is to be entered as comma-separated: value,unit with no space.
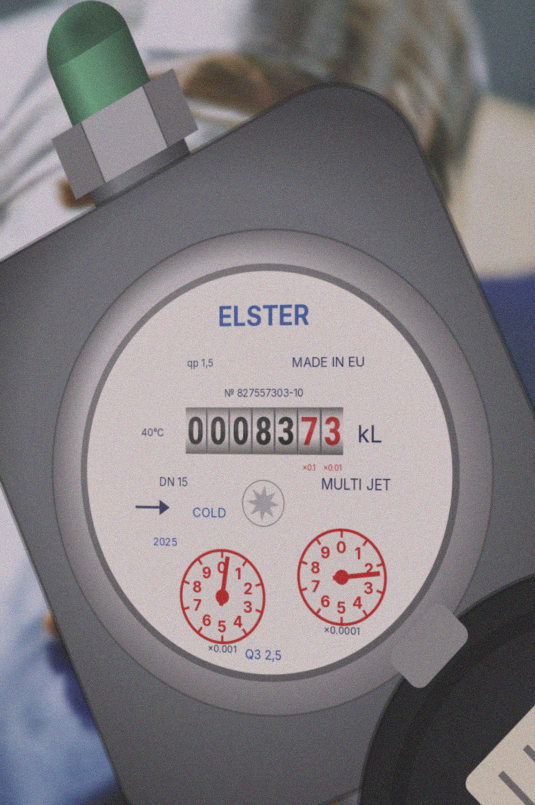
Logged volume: 83.7302,kL
